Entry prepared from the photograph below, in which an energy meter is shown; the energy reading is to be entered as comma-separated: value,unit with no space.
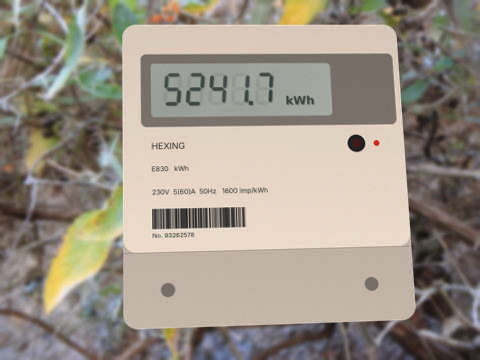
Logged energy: 5241.7,kWh
